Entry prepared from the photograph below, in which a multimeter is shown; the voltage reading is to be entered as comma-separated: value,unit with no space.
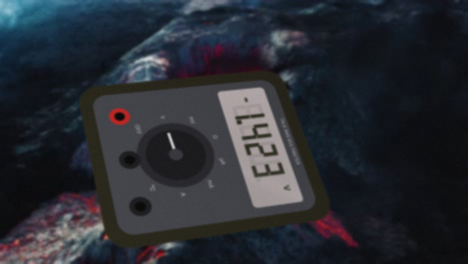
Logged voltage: -1.423,V
